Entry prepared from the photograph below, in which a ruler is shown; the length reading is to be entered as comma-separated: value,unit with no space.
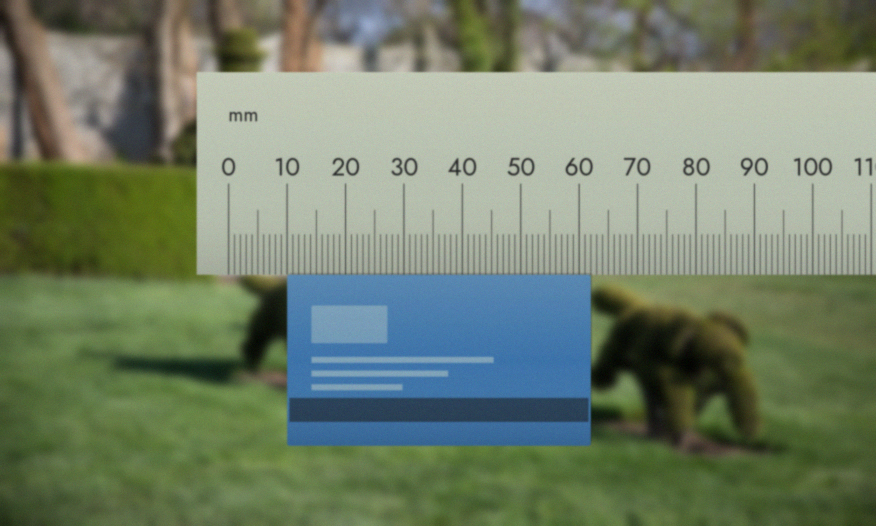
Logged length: 52,mm
